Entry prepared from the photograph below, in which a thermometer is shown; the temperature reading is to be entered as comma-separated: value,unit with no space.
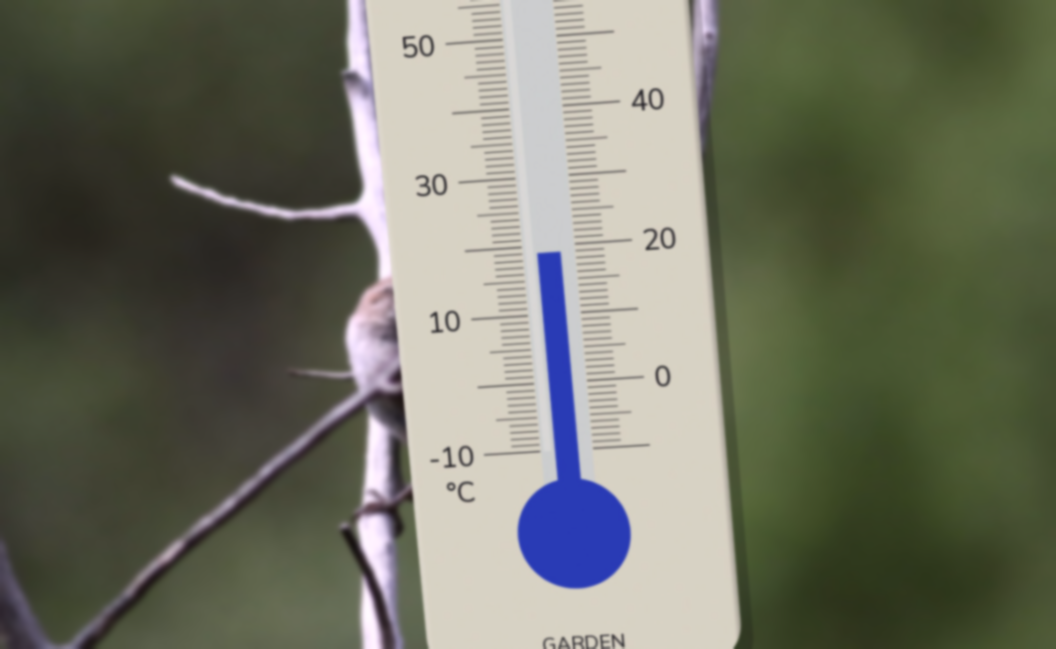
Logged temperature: 19,°C
